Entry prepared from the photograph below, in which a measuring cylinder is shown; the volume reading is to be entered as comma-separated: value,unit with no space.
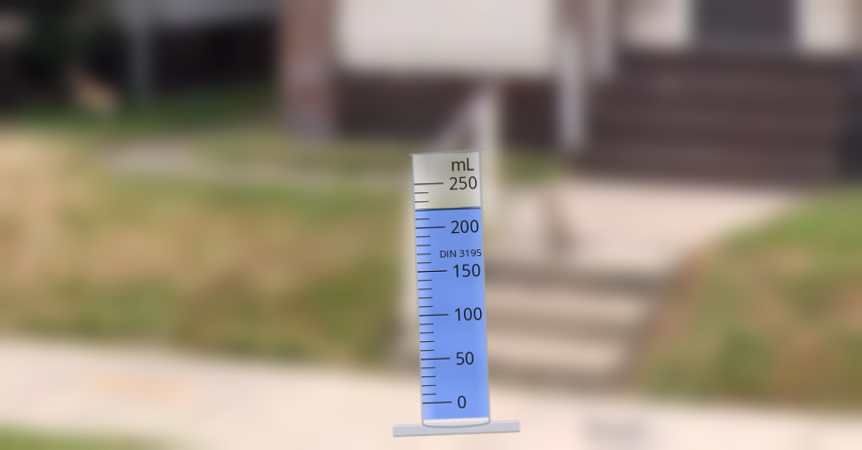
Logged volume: 220,mL
